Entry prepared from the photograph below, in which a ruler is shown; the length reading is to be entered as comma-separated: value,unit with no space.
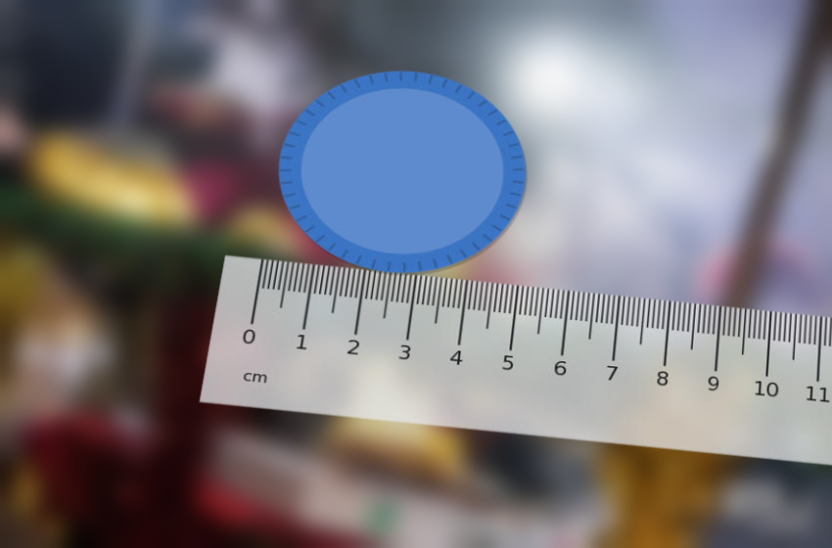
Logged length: 4.9,cm
